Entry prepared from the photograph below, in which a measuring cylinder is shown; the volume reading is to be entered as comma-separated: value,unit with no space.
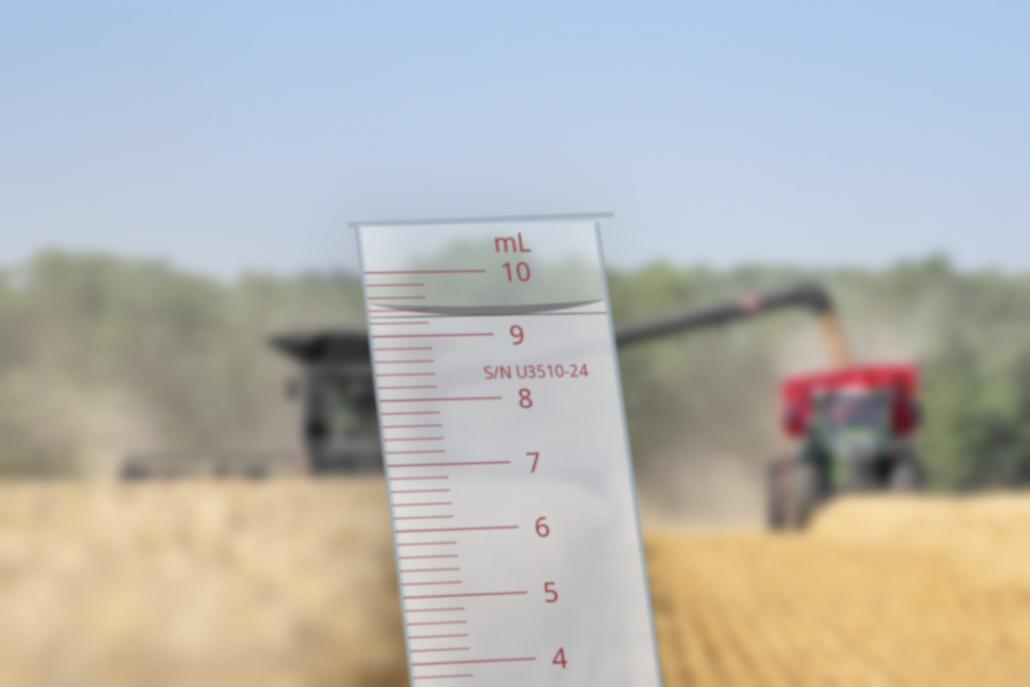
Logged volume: 9.3,mL
